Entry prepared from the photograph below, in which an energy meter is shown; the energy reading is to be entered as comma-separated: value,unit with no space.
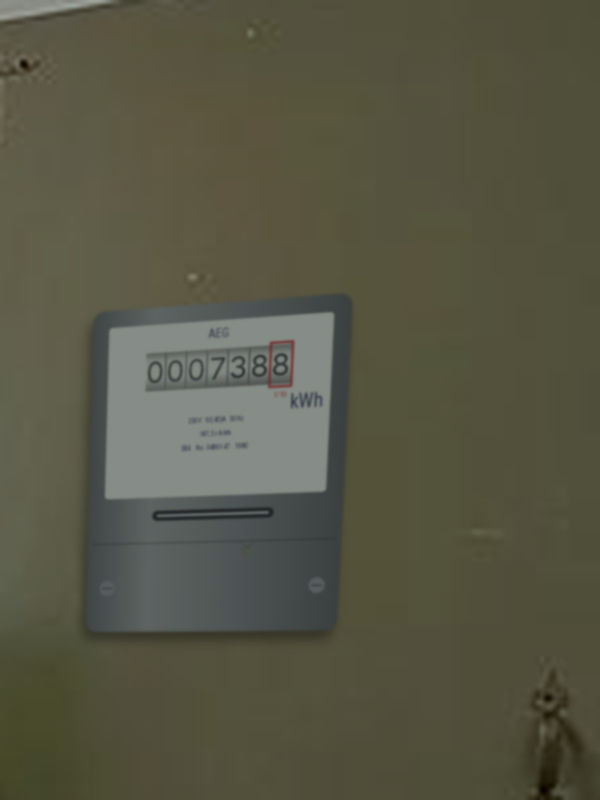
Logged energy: 738.8,kWh
